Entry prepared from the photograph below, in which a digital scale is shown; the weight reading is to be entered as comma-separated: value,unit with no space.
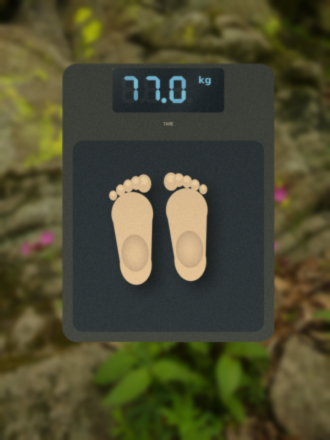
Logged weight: 77.0,kg
